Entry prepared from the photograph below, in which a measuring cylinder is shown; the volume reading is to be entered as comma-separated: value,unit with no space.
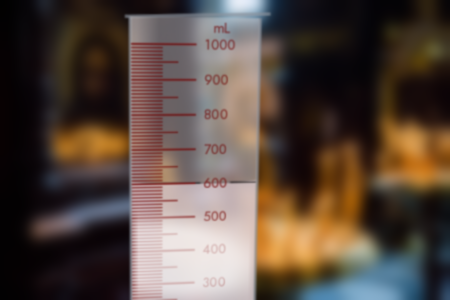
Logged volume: 600,mL
